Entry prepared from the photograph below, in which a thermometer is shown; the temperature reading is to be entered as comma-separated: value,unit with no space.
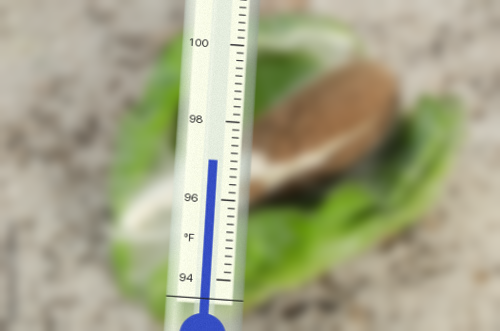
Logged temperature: 97,°F
